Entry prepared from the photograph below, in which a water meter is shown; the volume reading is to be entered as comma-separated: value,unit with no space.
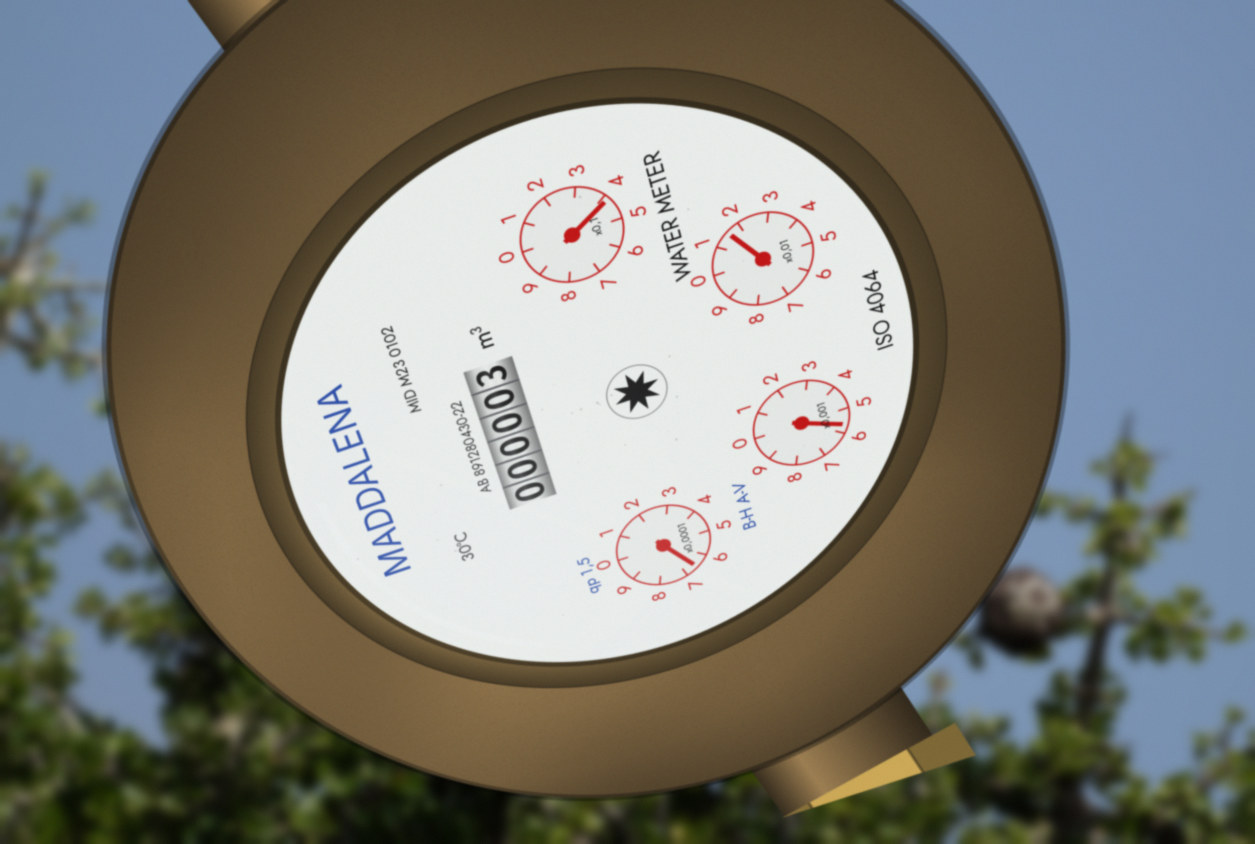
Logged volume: 3.4156,m³
